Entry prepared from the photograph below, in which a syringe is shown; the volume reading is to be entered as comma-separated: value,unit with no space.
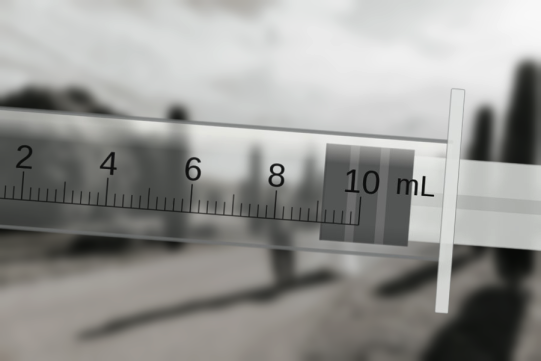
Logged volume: 9.1,mL
